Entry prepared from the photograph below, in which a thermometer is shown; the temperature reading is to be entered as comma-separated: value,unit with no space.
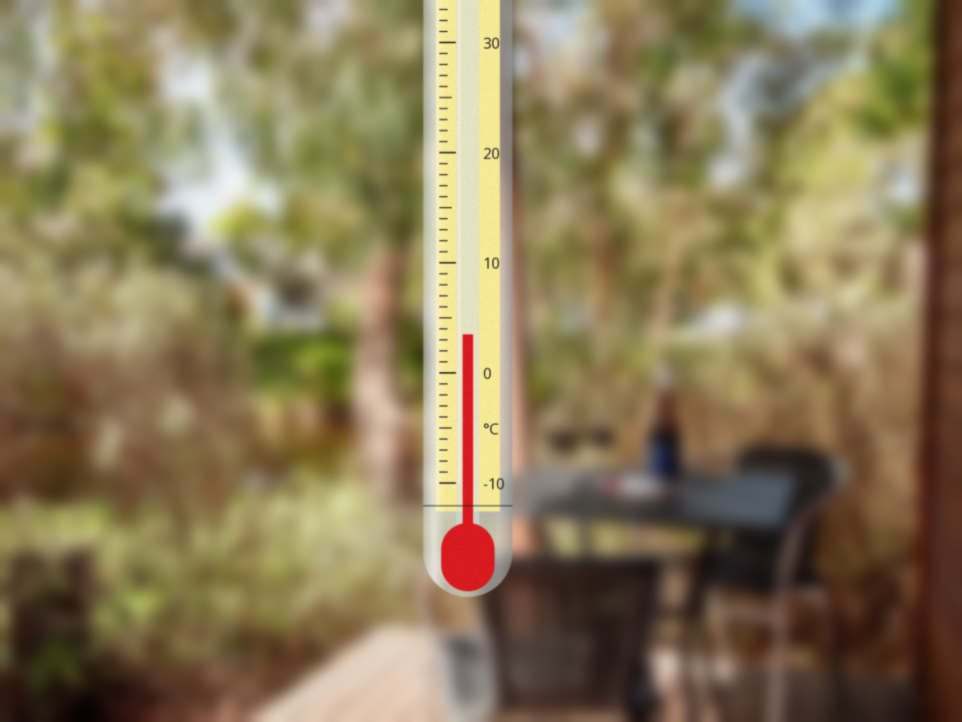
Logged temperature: 3.5,°C
